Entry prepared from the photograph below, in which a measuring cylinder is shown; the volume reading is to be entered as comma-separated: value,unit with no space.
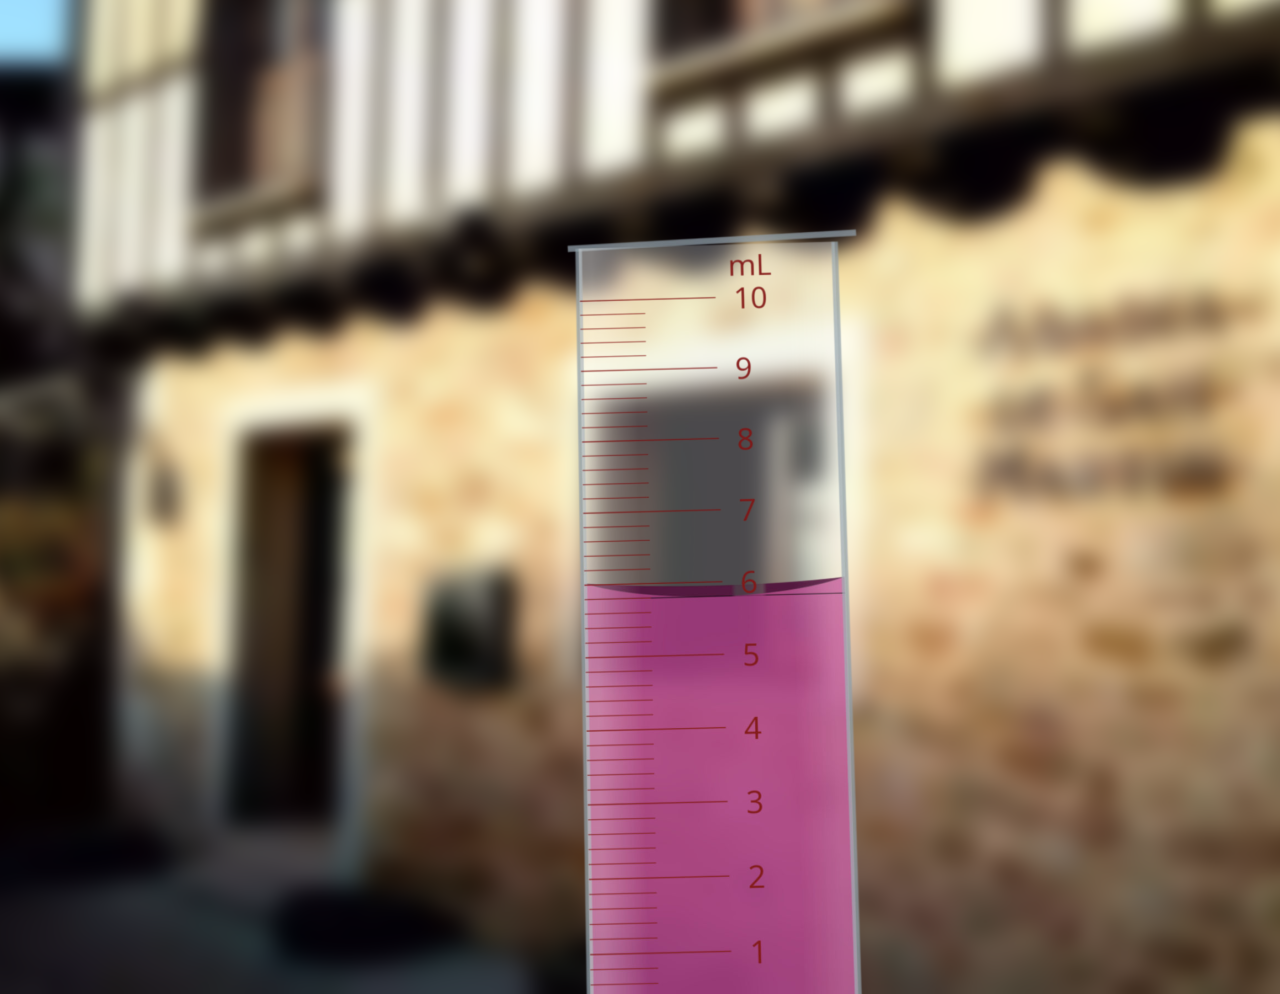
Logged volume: 5.8,mL
